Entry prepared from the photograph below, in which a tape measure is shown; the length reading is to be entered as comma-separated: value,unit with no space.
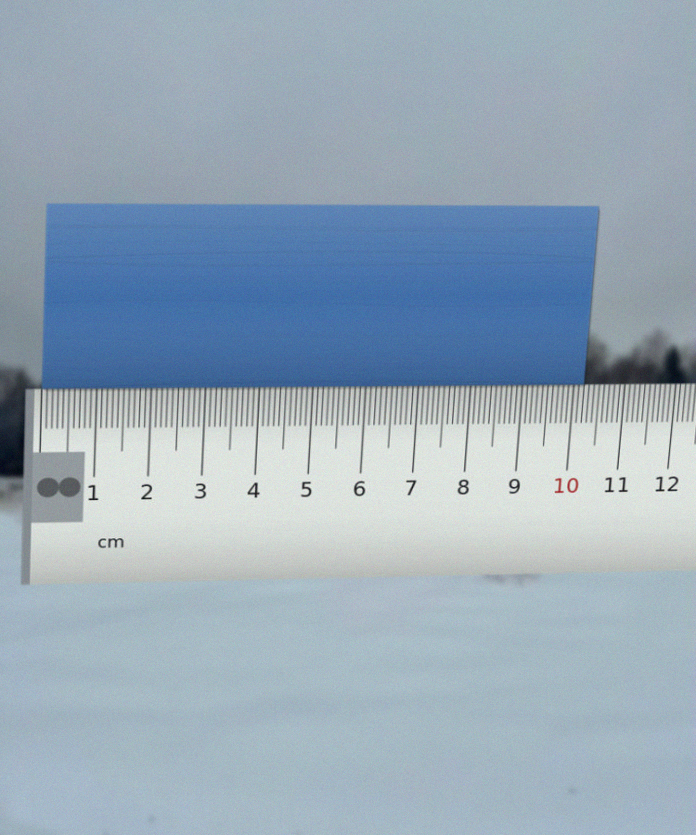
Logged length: 10.2,cm
